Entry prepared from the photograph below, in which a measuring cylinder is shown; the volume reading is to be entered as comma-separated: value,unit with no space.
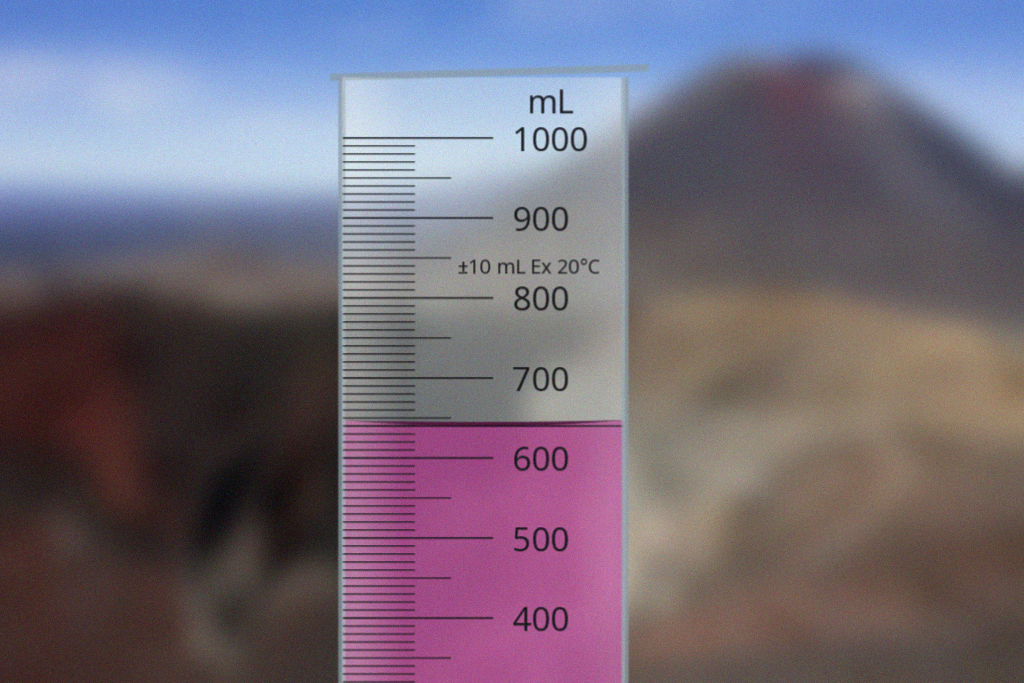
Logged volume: 640,mL
